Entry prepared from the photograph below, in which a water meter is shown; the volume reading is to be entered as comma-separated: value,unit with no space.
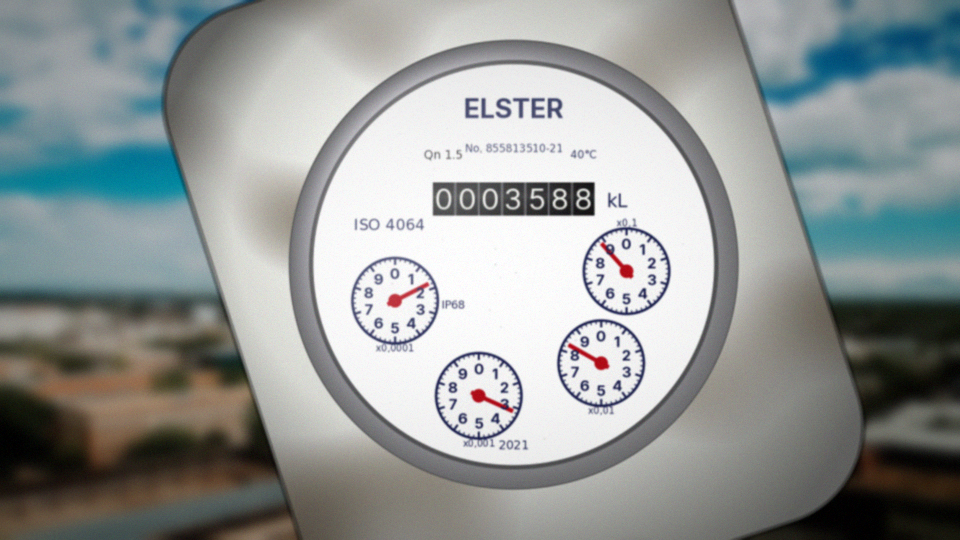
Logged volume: 3588.8831,kL
